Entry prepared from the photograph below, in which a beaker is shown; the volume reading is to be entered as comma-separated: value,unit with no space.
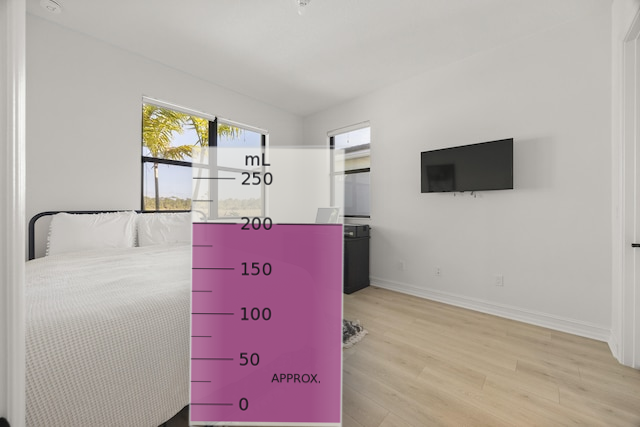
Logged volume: 200,mL
